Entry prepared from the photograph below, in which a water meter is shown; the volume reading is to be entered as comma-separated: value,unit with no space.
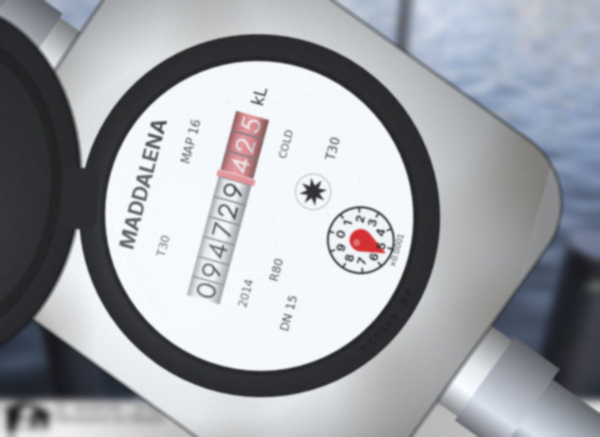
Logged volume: 94729.4255,kL
